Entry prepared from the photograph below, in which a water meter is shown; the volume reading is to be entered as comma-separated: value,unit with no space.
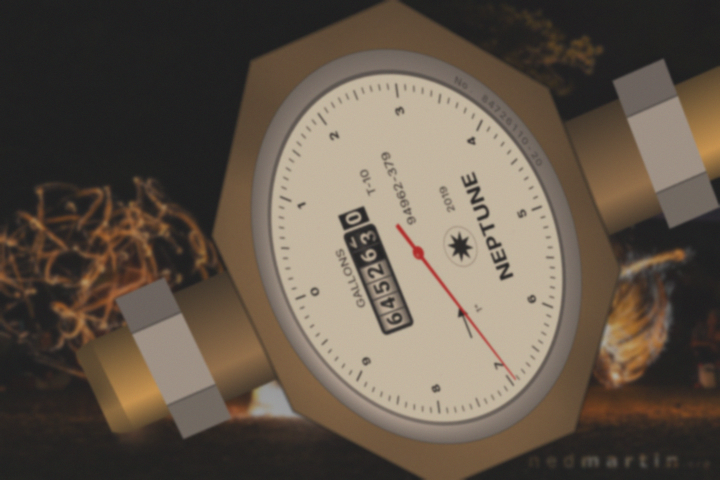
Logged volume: 6452626.9,gal
